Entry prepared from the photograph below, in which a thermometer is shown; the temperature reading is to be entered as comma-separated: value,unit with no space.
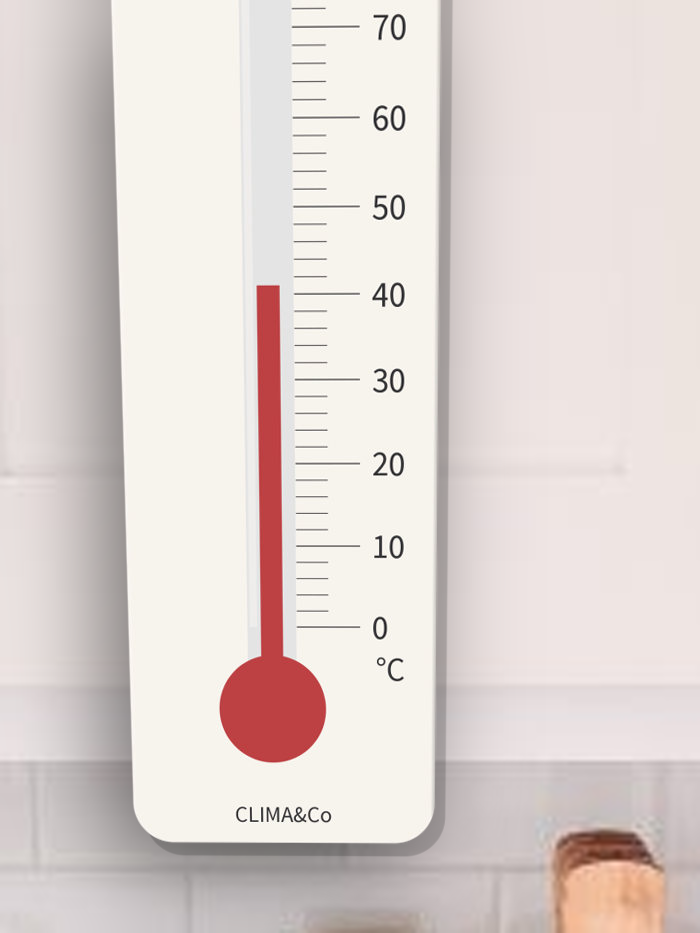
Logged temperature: 41,°C
